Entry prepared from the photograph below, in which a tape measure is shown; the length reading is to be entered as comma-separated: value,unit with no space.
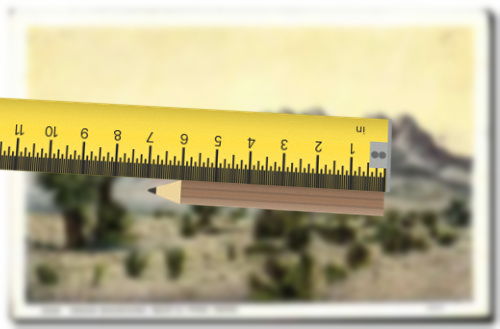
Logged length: 7,in
